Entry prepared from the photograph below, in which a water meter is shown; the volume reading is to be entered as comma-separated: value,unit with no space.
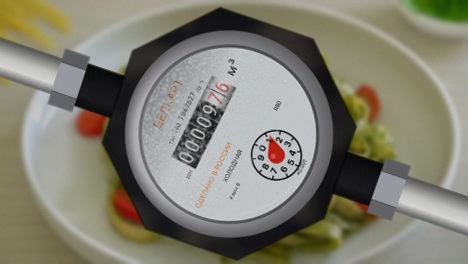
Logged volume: 9.761,m³
